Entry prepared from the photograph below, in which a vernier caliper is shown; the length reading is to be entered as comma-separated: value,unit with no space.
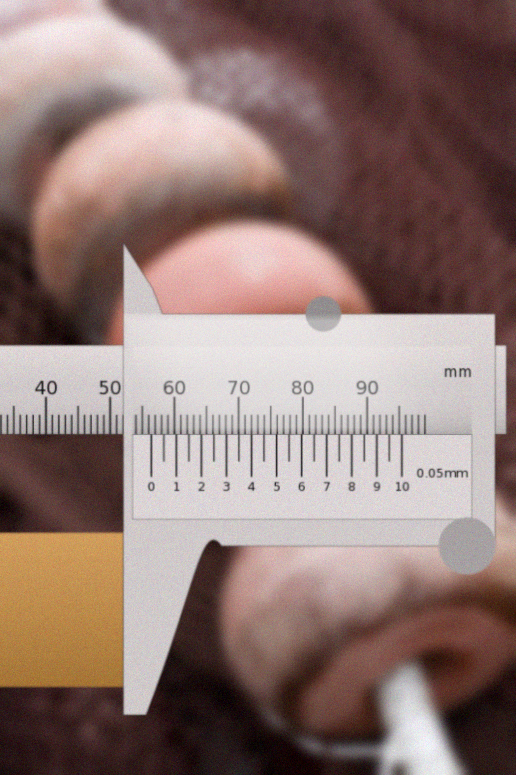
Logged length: 56.4,mm
